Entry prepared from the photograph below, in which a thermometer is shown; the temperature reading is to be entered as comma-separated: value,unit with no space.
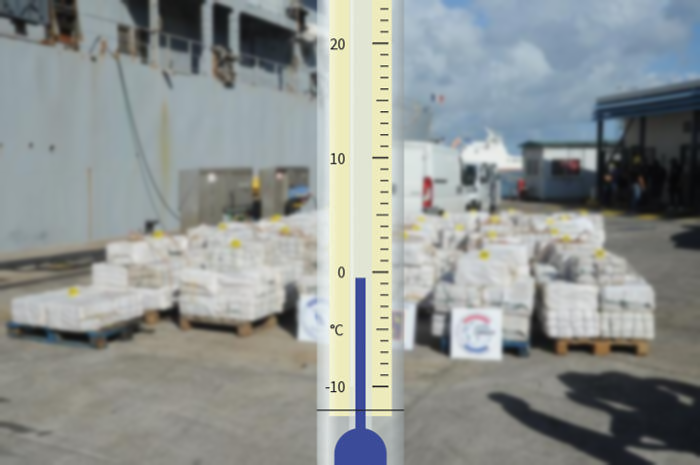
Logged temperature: -0.5,°C
